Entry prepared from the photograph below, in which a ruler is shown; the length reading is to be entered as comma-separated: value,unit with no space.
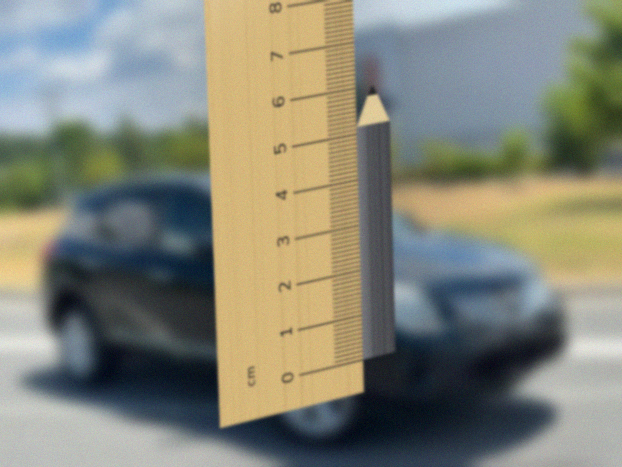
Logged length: 6,cm
